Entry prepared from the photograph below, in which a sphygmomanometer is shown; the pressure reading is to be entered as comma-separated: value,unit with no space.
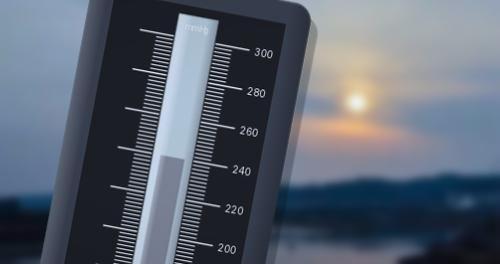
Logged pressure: 240,mmHg
